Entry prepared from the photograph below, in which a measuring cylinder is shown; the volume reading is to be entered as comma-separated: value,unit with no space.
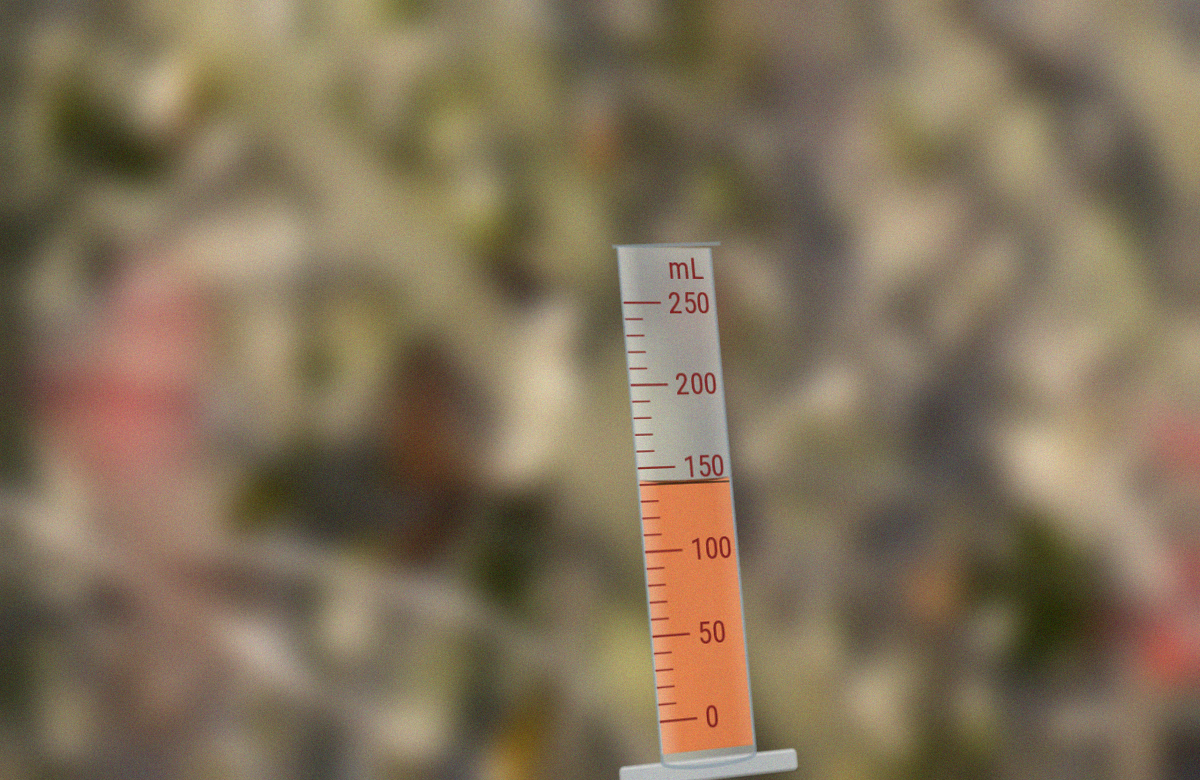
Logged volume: 140,mL
